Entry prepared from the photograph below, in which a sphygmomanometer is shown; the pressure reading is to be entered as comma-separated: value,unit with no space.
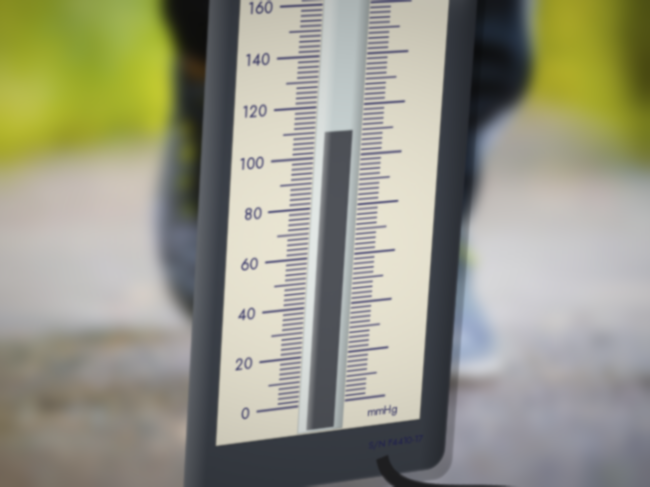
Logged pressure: 110,mmHg
